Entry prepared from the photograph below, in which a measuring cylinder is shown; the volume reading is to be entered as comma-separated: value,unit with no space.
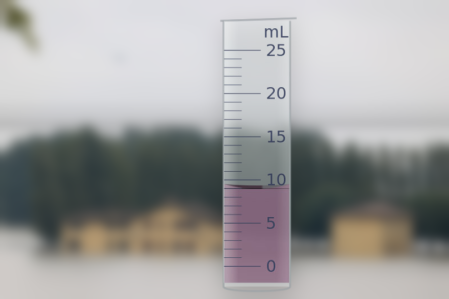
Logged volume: 9,mL
